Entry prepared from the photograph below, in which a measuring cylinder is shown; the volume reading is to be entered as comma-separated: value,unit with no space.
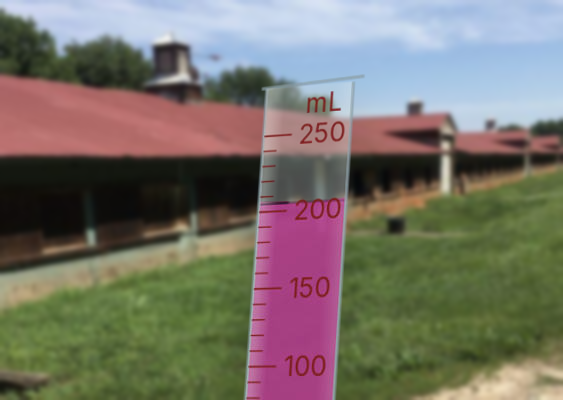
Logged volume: 205,mL
